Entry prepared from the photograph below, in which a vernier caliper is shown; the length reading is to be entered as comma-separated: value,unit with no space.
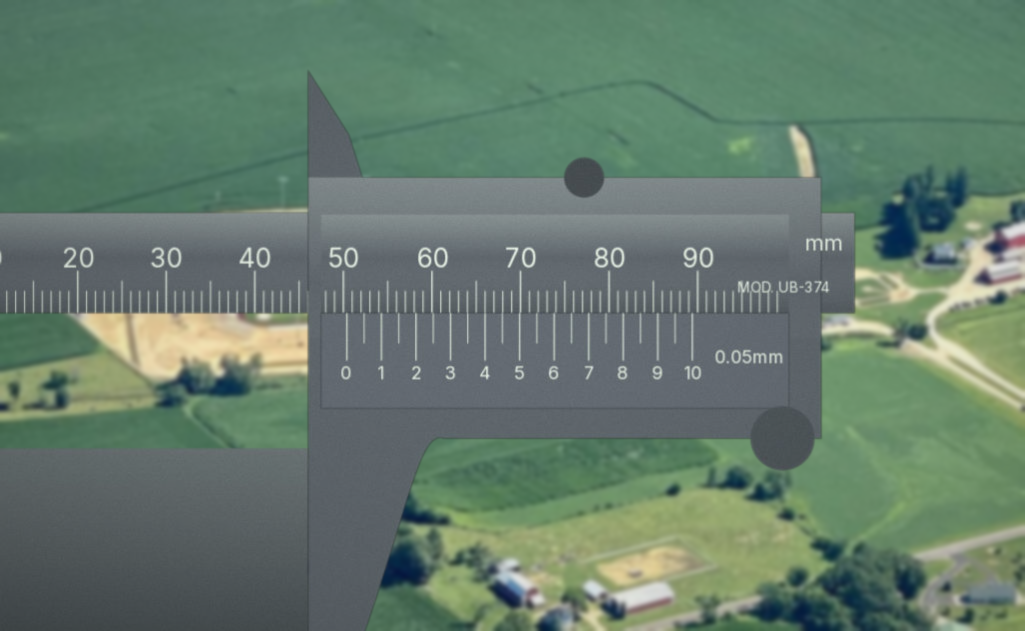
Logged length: 50.4,mm
